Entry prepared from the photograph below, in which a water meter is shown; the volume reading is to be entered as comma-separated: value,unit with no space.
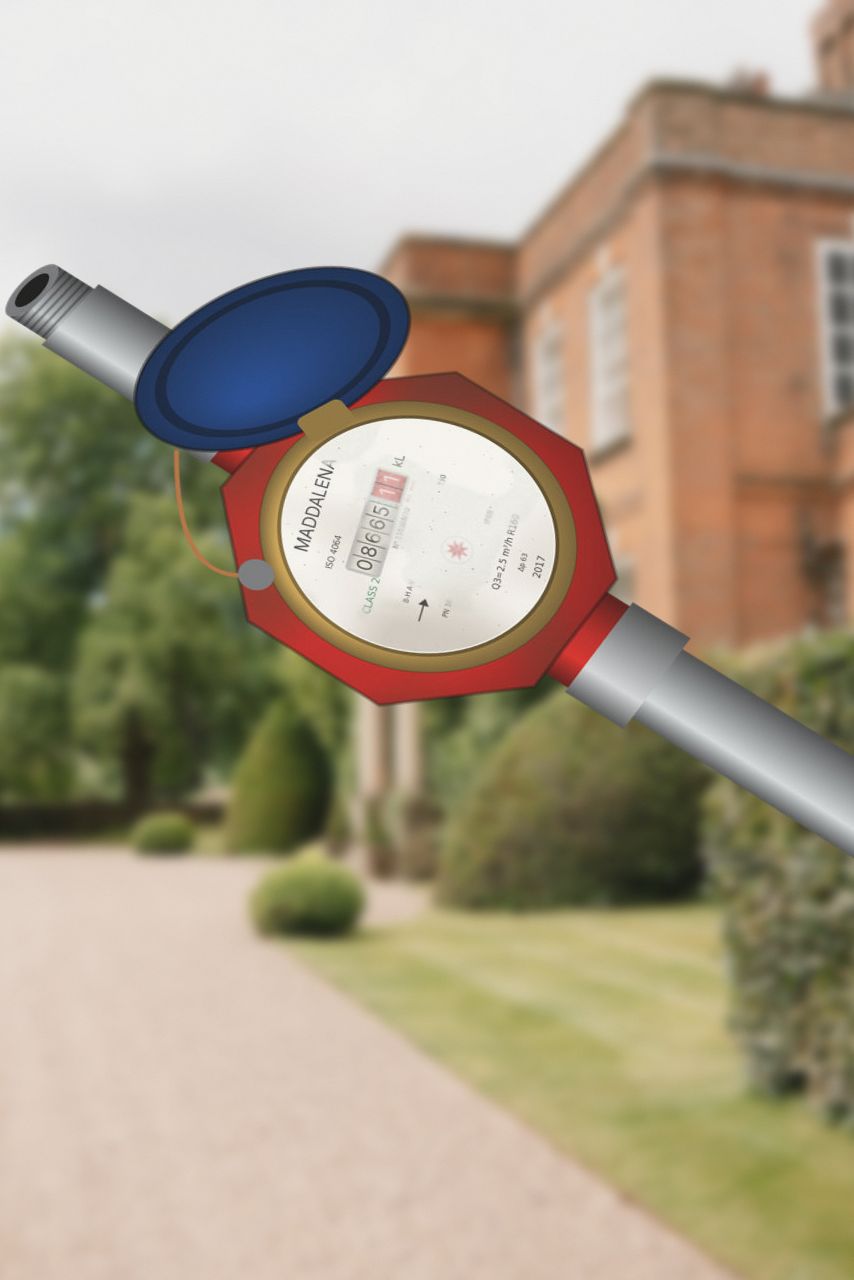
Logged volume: 8665.11,kL
